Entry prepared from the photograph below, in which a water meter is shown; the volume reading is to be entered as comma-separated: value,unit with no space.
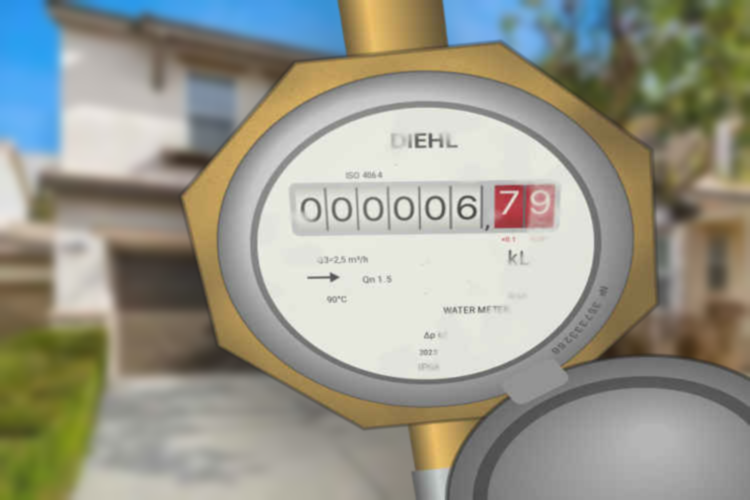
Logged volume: 6.79,kL
